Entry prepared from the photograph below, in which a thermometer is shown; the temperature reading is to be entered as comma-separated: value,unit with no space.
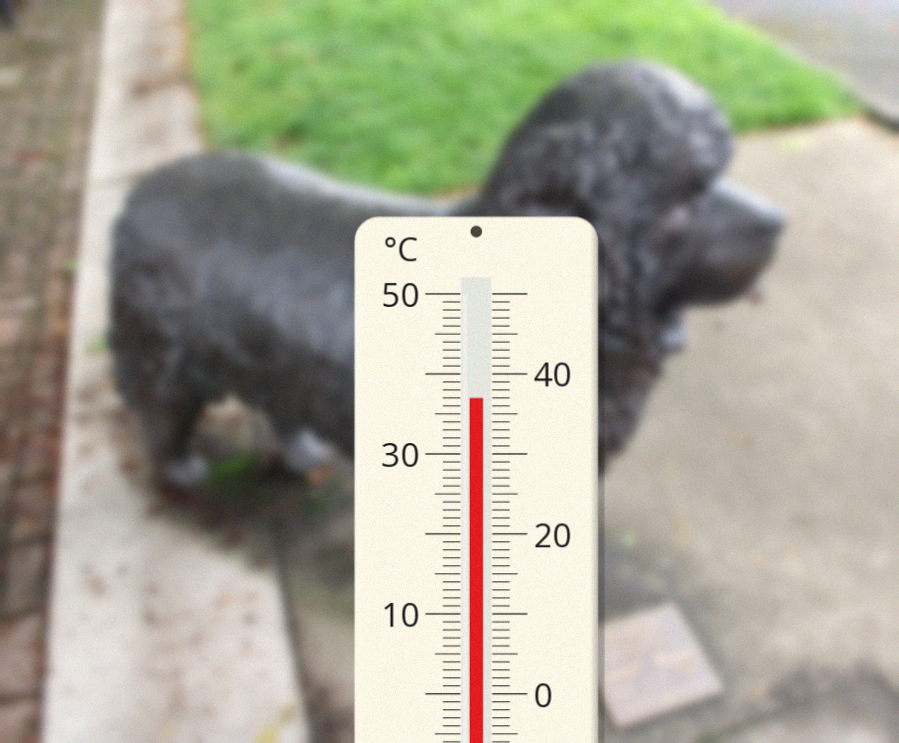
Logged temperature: 37,°C
